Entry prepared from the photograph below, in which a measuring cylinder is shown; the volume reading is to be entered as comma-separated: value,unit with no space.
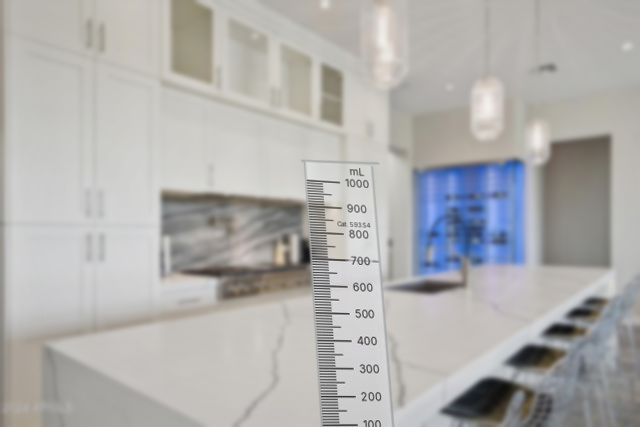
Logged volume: 700,mL
